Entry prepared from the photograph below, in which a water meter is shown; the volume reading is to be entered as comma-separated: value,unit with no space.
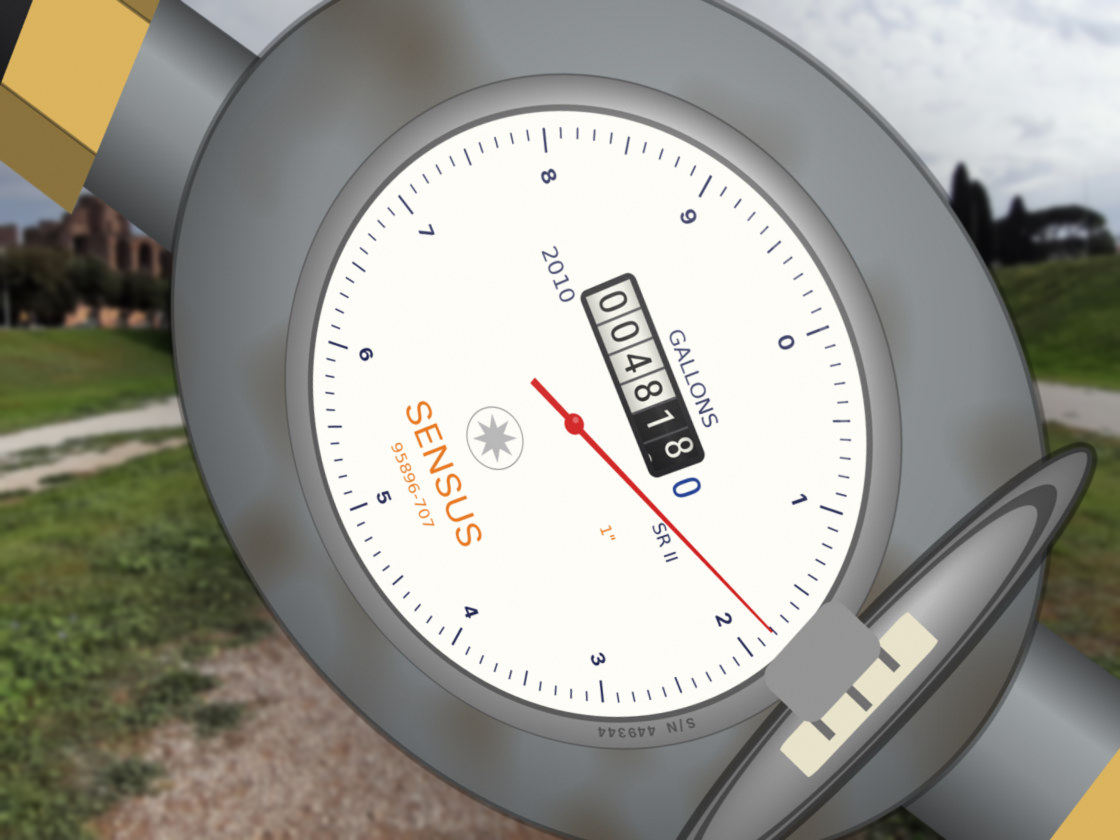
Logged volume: 48181.8,gal
